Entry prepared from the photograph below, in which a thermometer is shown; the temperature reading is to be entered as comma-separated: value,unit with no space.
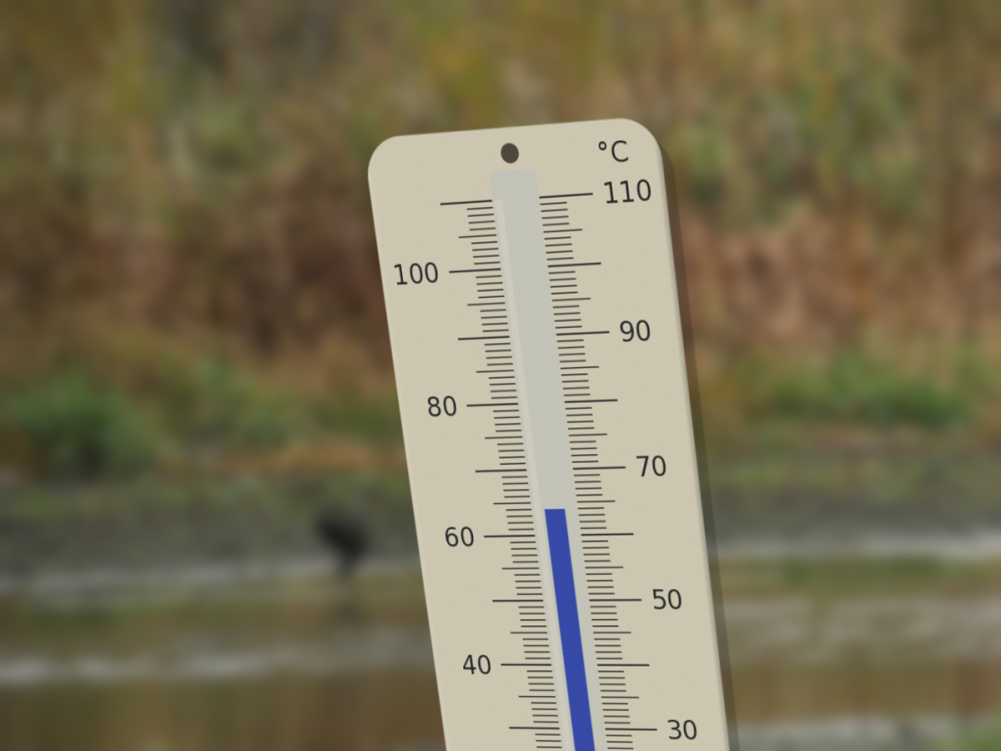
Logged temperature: 64,°C
